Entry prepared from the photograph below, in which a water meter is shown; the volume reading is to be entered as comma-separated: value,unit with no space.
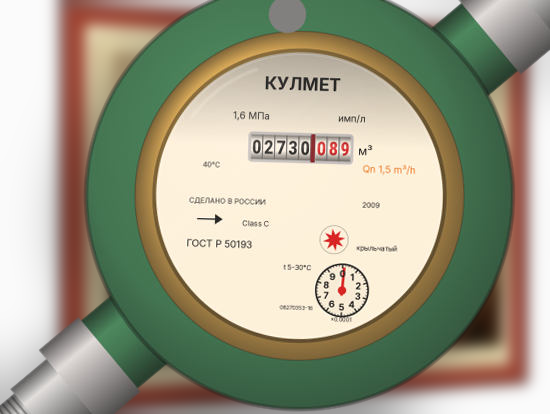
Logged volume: 2730.0890,m³
